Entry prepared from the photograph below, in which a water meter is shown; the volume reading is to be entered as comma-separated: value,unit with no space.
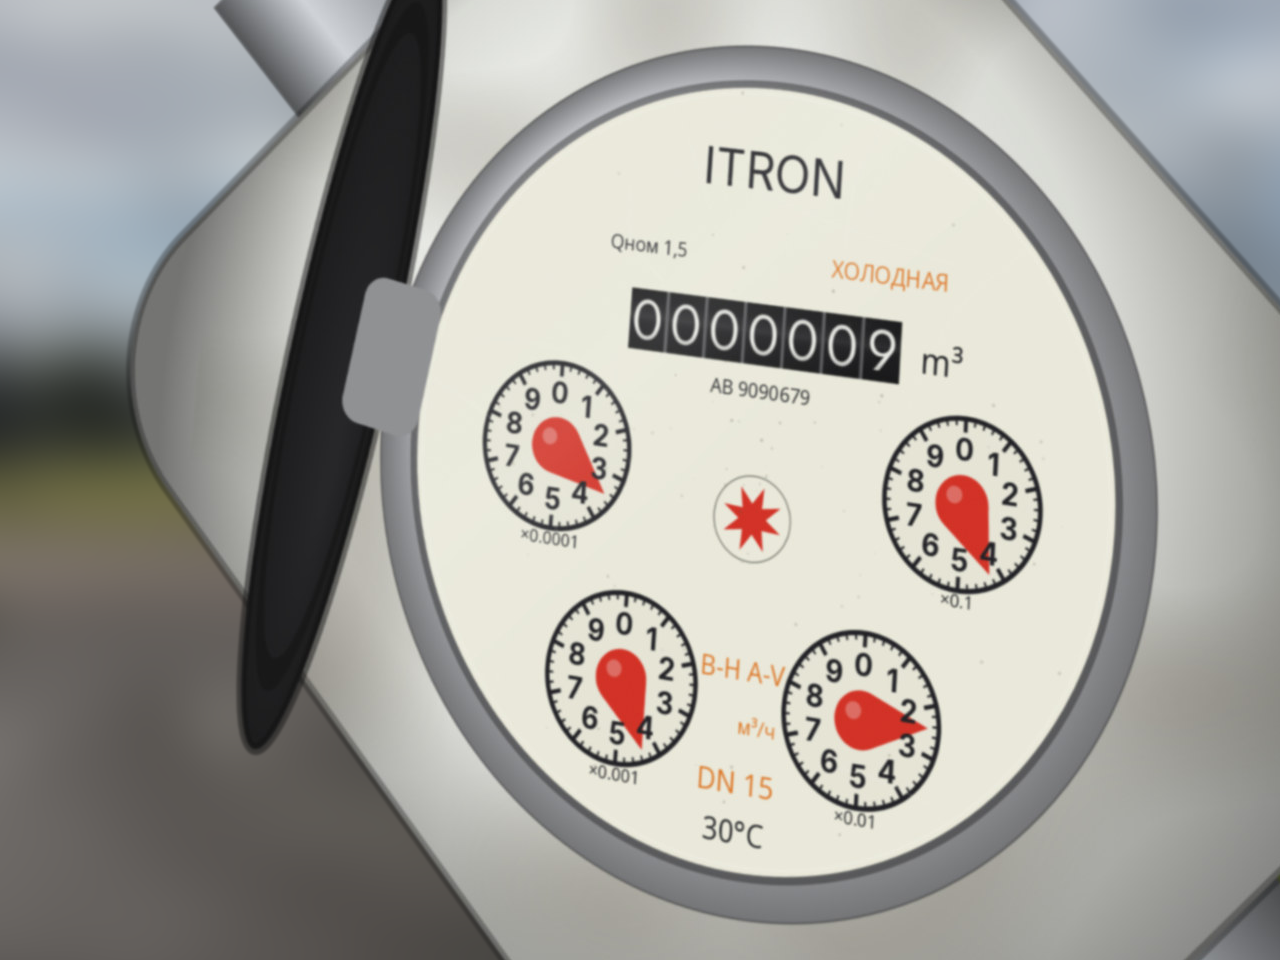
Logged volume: 9.4243,m³
